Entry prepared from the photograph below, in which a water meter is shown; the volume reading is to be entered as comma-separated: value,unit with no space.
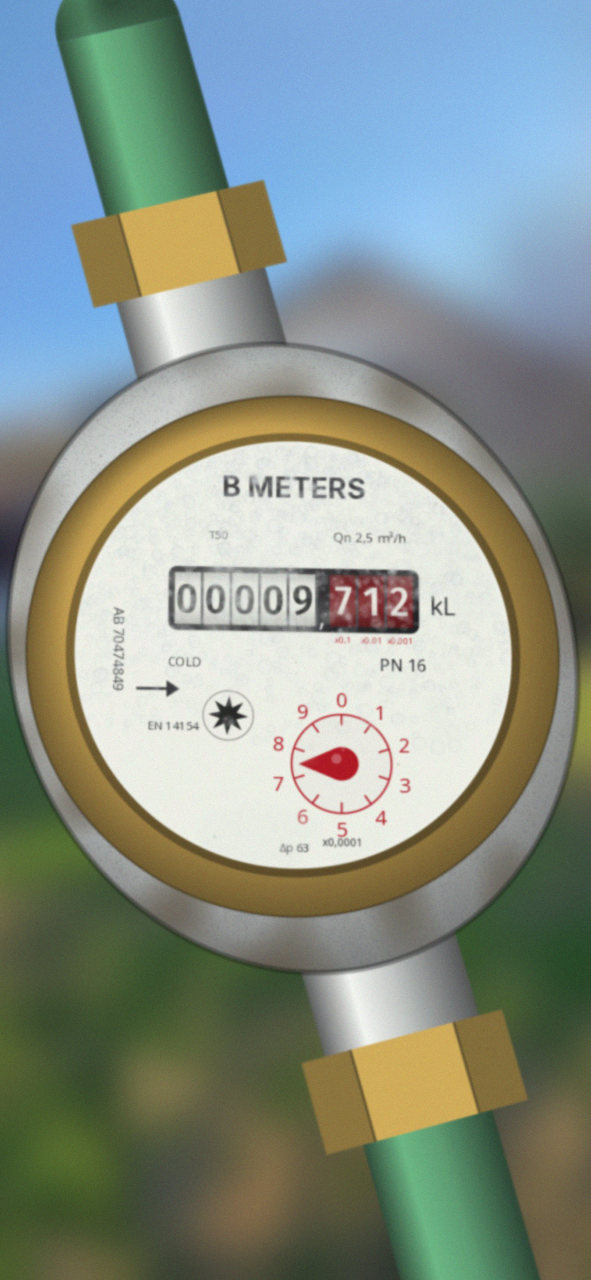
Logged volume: 9.7127,kL
